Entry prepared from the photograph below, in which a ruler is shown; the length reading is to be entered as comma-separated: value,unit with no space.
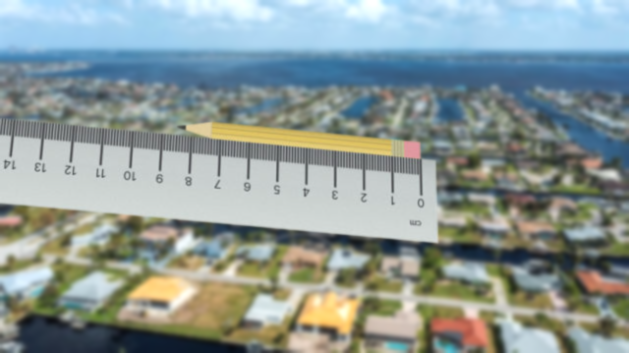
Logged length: 8.5,cm
